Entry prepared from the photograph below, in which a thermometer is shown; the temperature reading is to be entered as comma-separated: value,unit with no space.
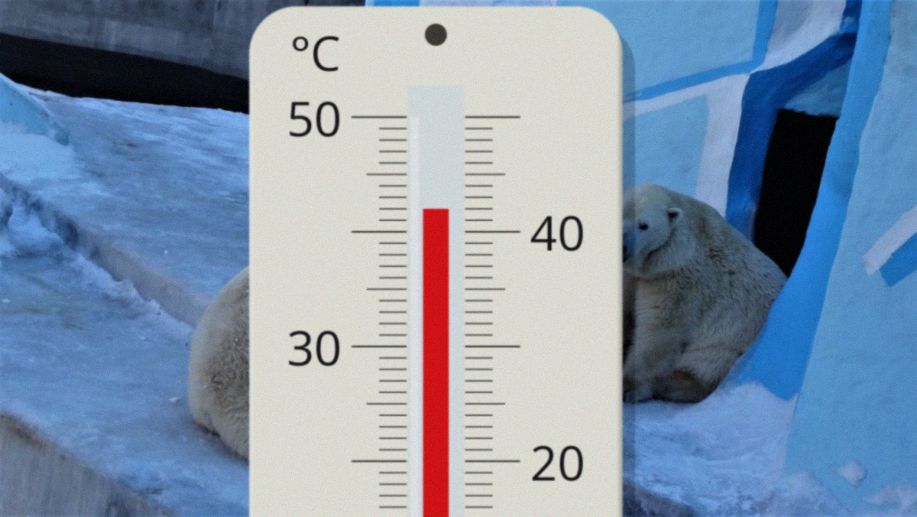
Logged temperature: 42,°C
